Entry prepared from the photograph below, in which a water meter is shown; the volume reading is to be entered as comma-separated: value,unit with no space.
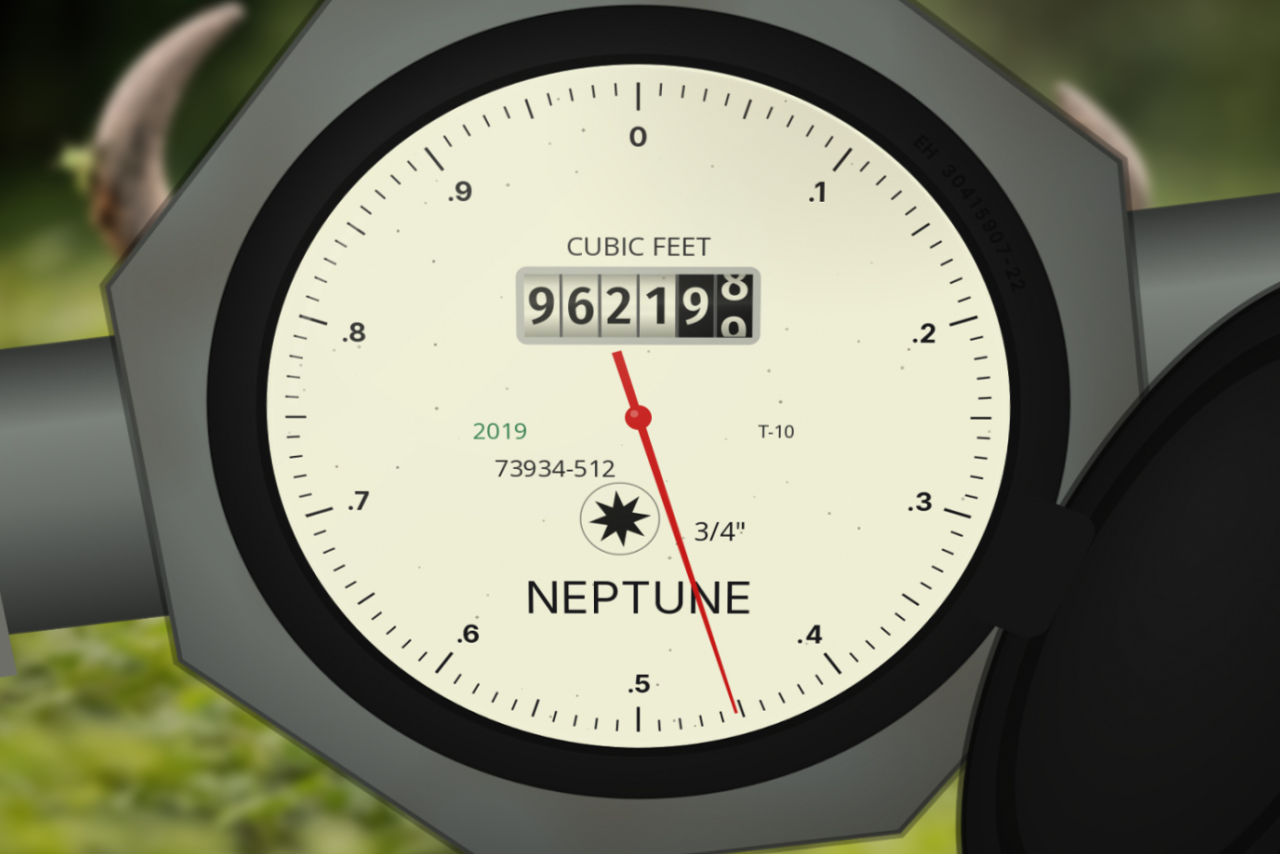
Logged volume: 962198.45,ft³
